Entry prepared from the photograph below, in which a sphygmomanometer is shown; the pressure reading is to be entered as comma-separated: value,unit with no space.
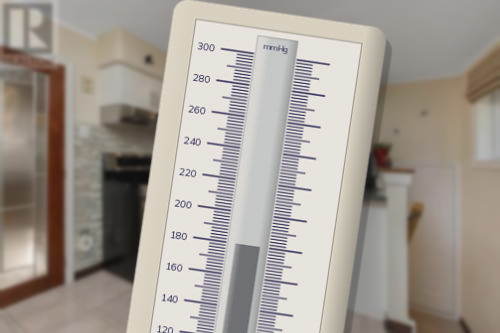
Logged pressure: 180,mmHg
